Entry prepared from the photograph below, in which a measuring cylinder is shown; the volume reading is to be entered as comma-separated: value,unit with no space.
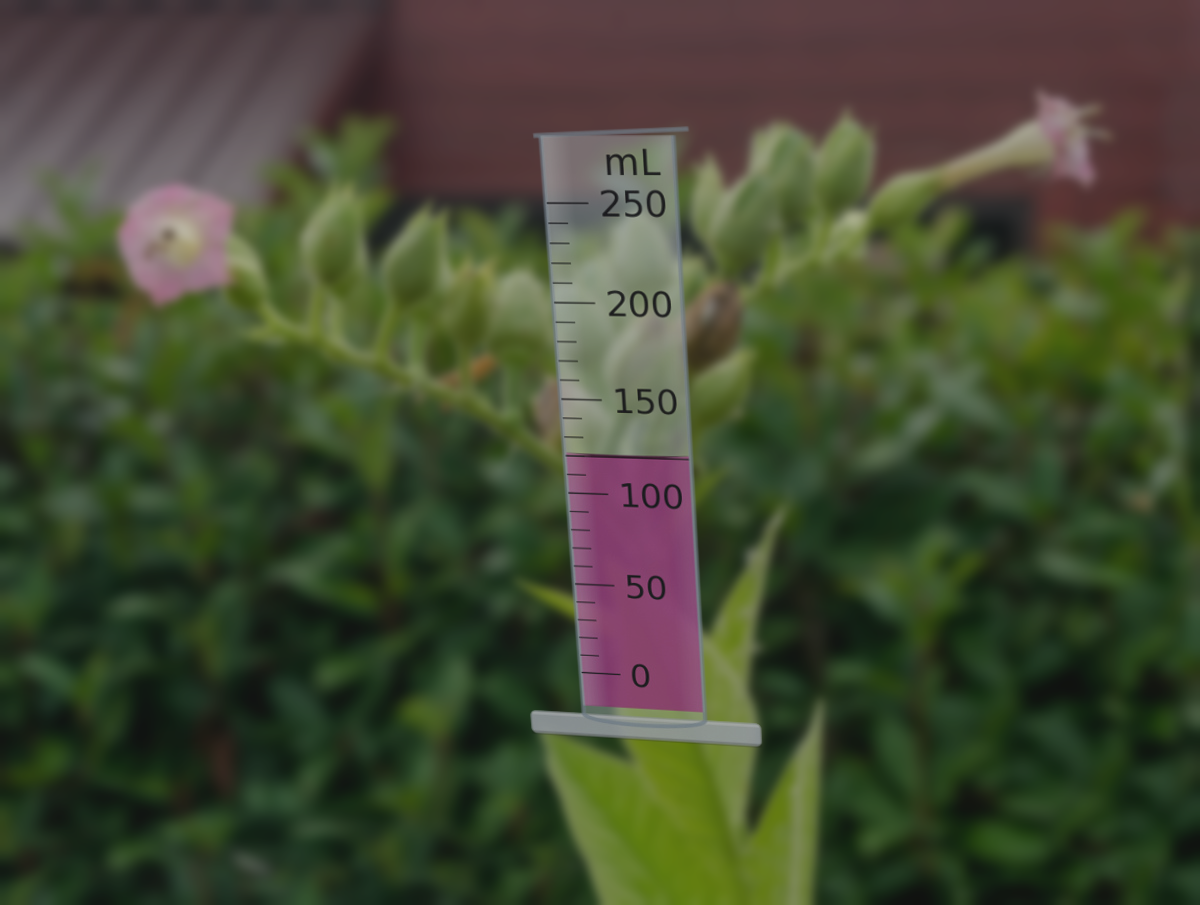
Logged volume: 120,mL
